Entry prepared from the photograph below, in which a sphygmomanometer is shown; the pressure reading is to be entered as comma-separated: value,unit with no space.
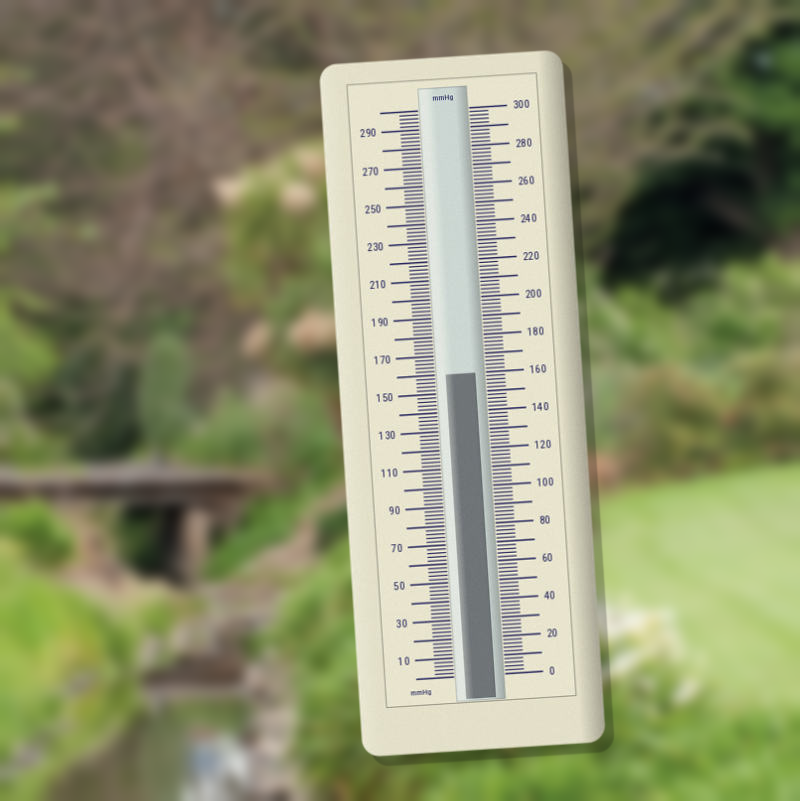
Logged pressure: 160,mmHg
